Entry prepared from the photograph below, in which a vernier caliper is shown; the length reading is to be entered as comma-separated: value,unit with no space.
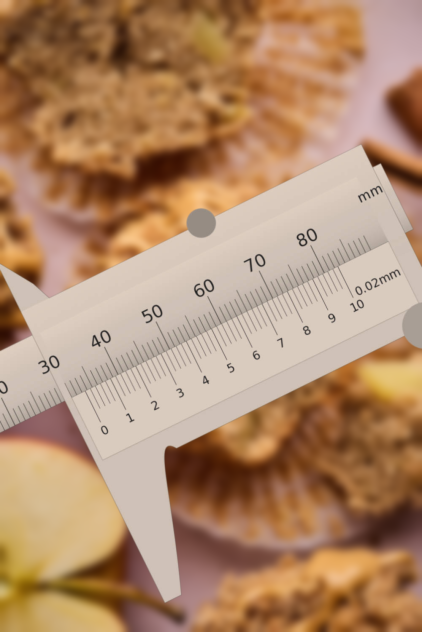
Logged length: 33.6,mm
